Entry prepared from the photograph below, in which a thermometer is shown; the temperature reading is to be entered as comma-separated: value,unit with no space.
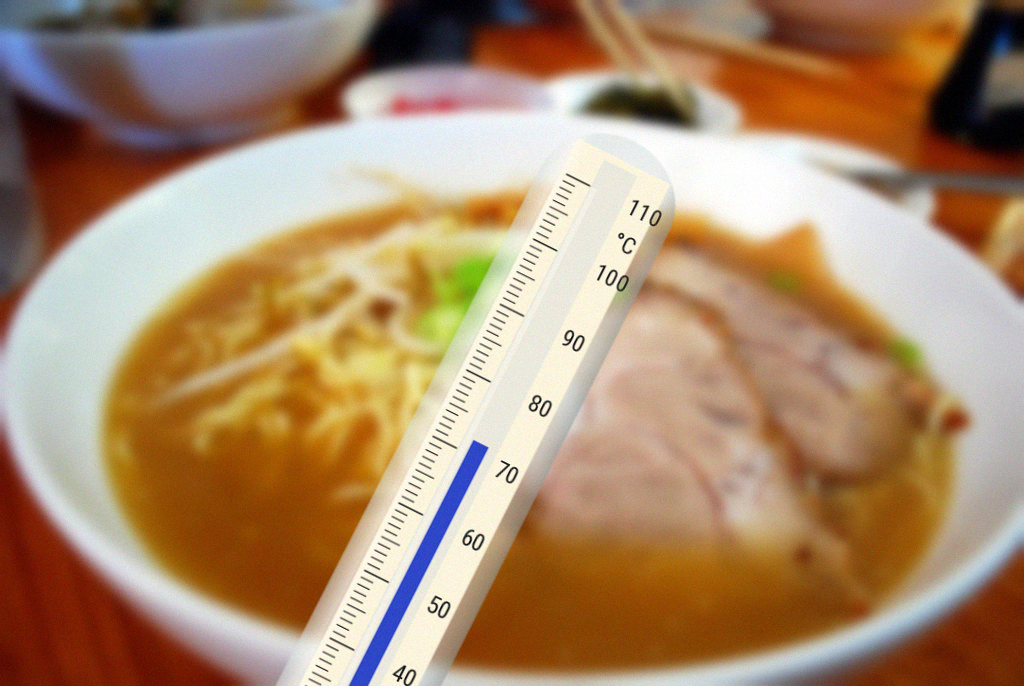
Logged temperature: 72,°C
